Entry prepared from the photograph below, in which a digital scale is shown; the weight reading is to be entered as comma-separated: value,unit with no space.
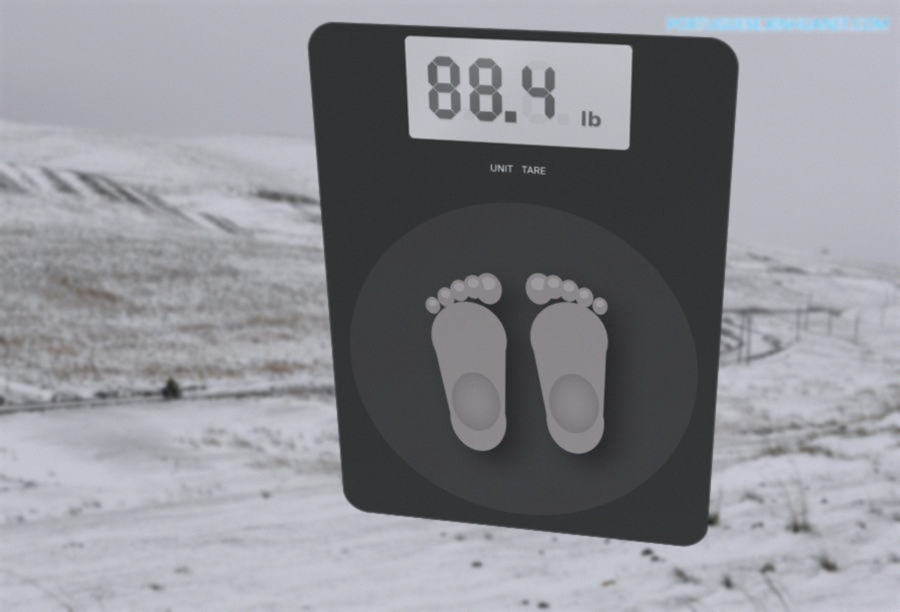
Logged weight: 88.4,lb
